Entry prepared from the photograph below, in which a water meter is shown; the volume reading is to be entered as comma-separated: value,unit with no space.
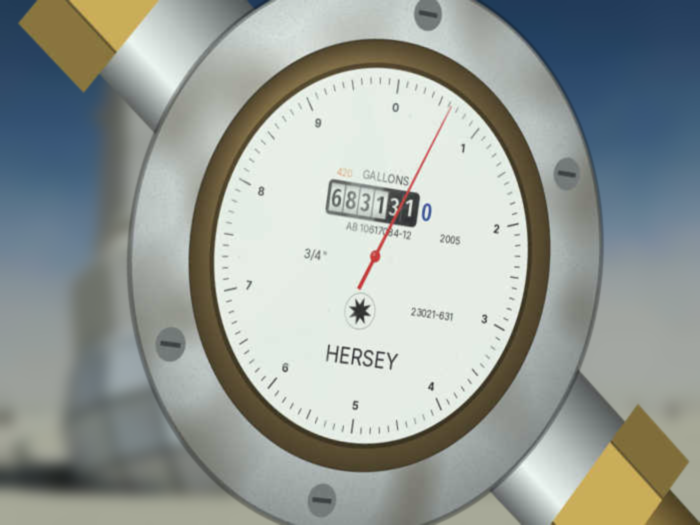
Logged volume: 6831310.6,gal
